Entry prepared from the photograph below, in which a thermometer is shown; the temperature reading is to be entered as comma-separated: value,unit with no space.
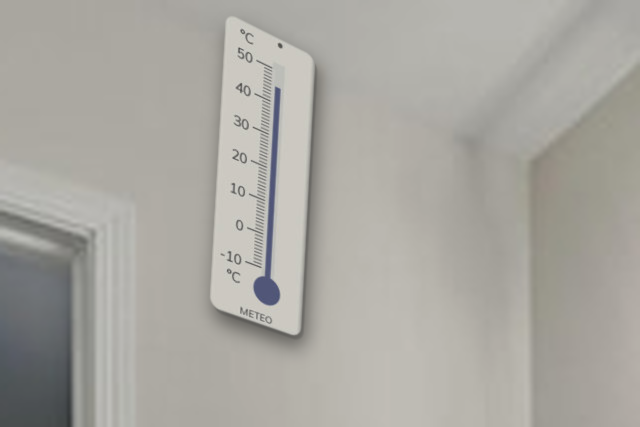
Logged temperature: 45,°C
